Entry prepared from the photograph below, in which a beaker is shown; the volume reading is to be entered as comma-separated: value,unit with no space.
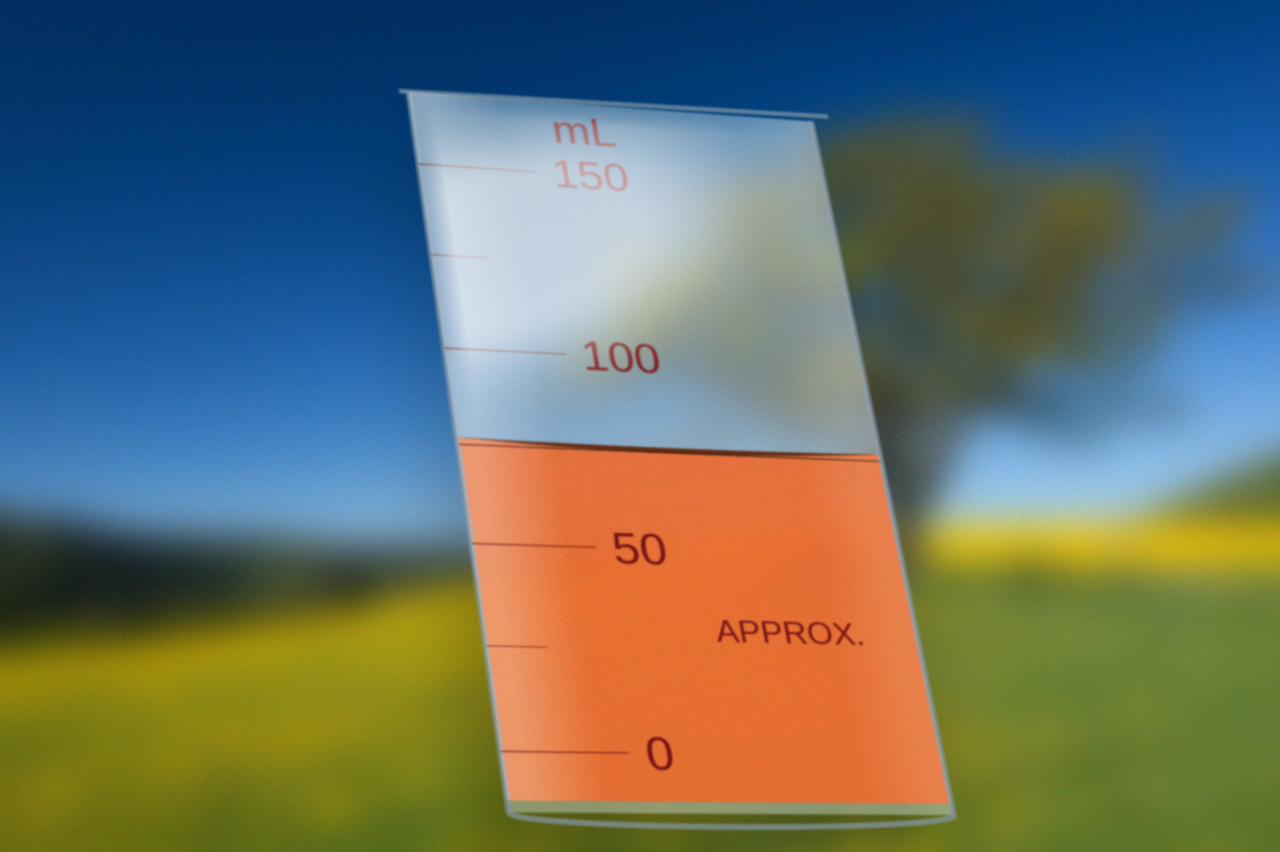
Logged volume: 75,mL
